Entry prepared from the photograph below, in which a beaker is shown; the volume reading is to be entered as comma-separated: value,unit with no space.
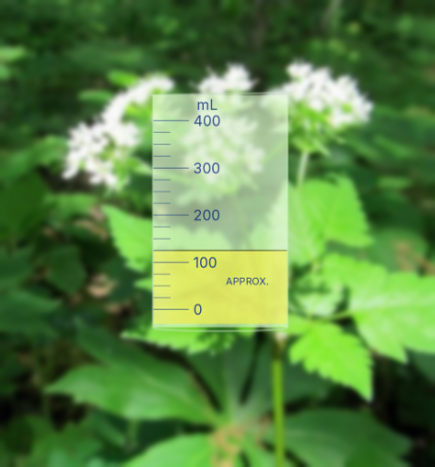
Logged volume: 125,mL
